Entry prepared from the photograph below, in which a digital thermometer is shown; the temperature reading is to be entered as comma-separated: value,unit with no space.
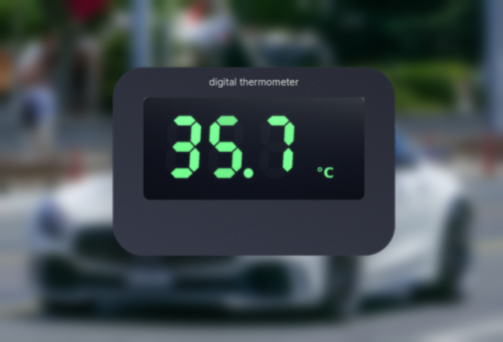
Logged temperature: 35.7,°C
